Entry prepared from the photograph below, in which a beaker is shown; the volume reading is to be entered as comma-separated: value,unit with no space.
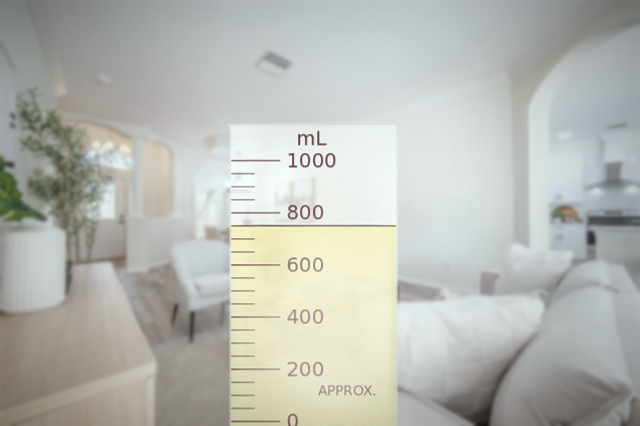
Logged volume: 750,mL
